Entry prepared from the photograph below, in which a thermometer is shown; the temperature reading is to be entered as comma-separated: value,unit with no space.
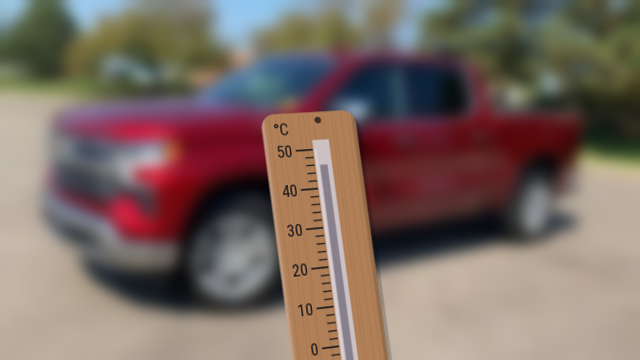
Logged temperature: 46,°C
